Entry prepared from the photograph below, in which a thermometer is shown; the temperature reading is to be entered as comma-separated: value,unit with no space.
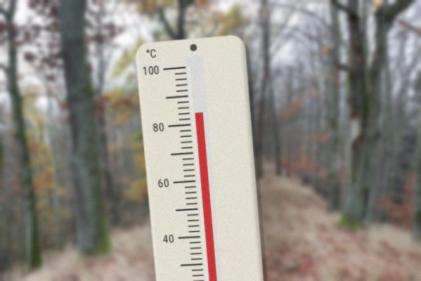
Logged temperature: 84,°C
